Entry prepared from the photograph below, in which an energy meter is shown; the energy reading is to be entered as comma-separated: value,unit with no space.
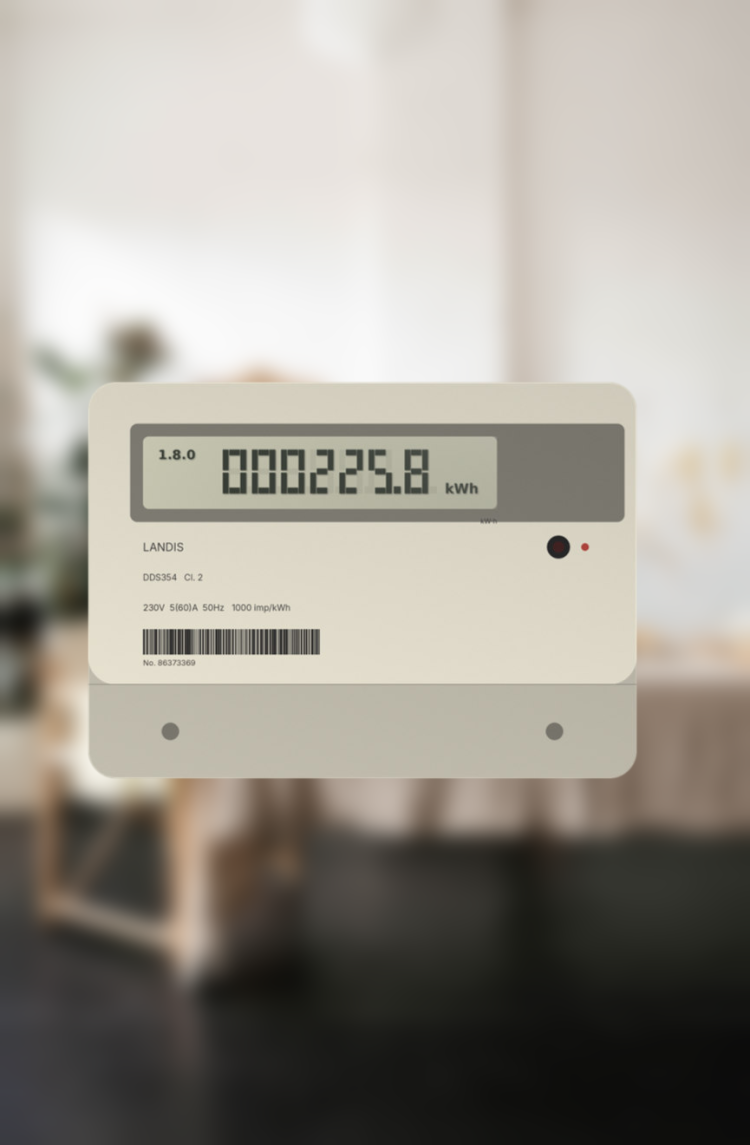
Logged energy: 225.8,kWh
